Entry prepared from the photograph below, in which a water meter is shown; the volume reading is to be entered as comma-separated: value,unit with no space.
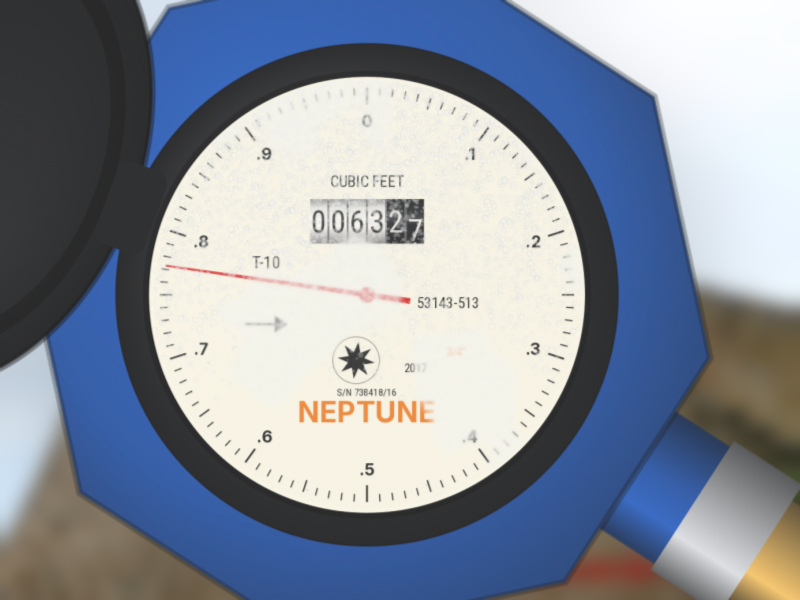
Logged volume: 6326.77,ft³
